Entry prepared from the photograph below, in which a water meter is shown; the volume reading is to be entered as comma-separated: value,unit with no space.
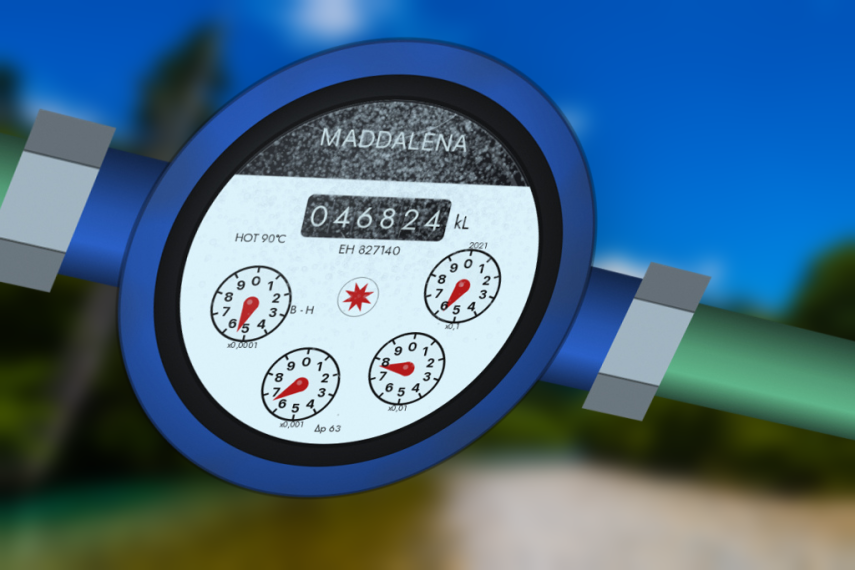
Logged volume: 46824.5765,kL
